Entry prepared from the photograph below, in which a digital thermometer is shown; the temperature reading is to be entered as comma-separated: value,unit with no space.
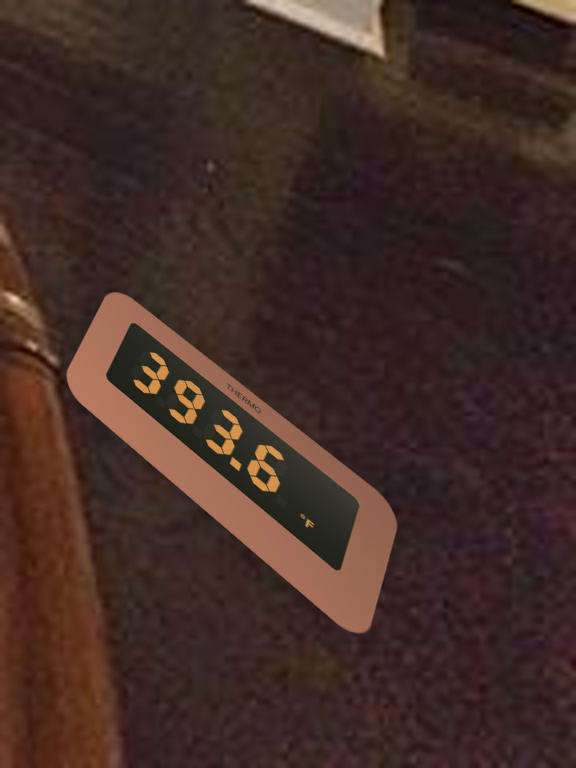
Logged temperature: 393.6,°F
